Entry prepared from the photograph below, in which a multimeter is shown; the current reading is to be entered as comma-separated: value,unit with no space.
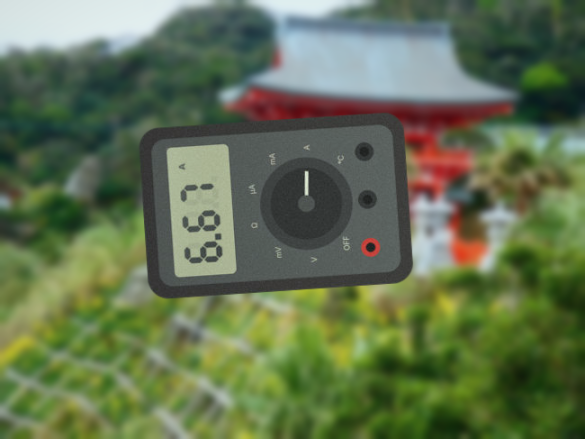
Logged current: 6.67,A
